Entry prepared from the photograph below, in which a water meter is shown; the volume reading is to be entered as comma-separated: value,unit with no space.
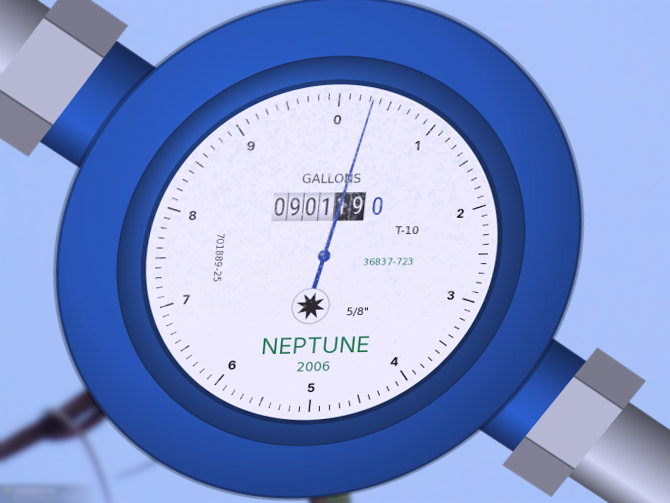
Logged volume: 901190.3,gal
